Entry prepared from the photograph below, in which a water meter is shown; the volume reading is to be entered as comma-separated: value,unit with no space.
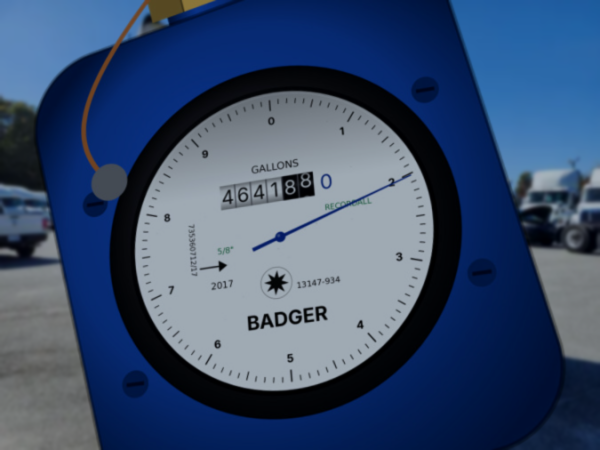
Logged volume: 4641882.0,gal
